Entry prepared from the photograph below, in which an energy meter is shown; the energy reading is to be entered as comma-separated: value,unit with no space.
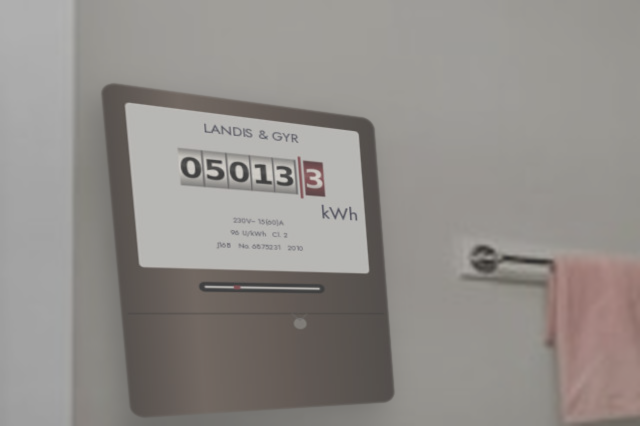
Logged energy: 5013.3,kWh
